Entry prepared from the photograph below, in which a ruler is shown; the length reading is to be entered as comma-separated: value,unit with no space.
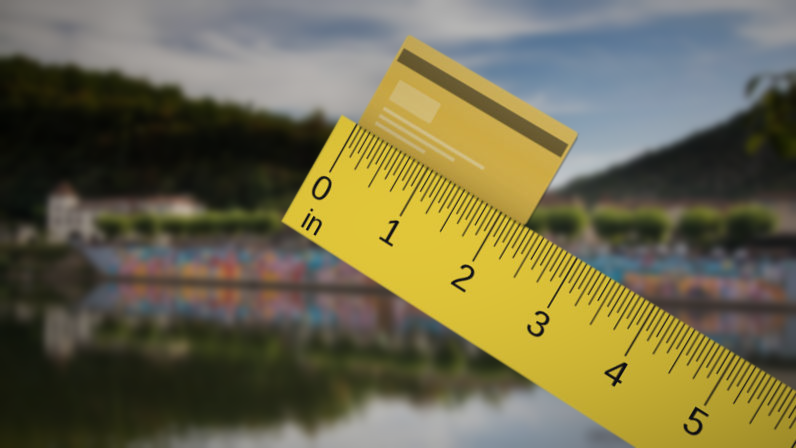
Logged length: 2.3125,in
